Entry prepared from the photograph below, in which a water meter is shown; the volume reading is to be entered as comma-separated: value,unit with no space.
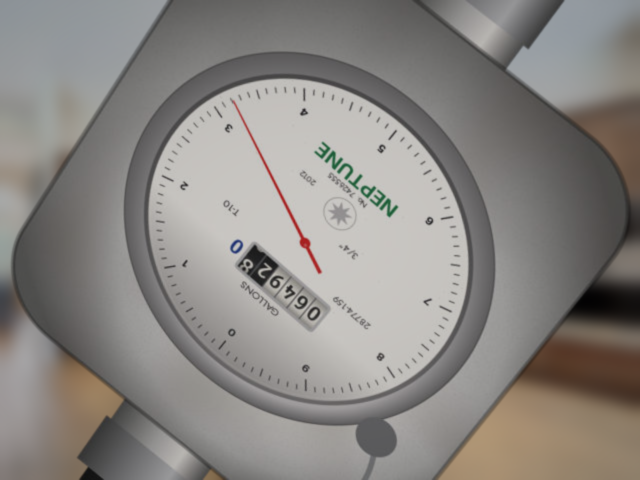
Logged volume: 649283.2,gal
